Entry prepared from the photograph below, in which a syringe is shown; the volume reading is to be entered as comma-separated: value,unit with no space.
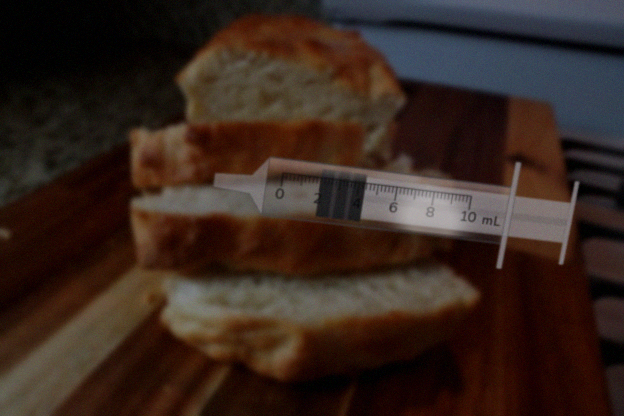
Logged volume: 2,mL
